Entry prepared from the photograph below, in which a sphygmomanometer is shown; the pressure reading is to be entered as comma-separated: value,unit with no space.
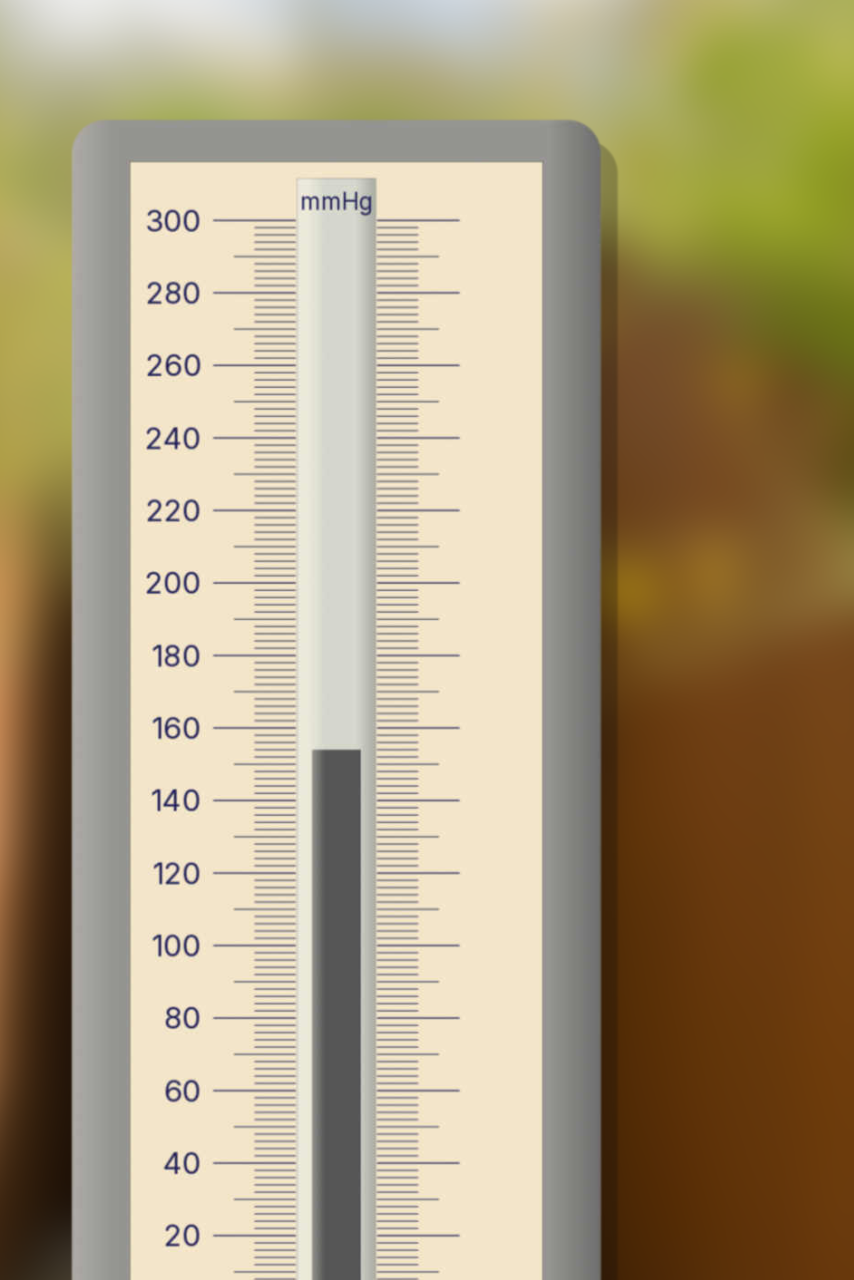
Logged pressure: 154,mmHg
